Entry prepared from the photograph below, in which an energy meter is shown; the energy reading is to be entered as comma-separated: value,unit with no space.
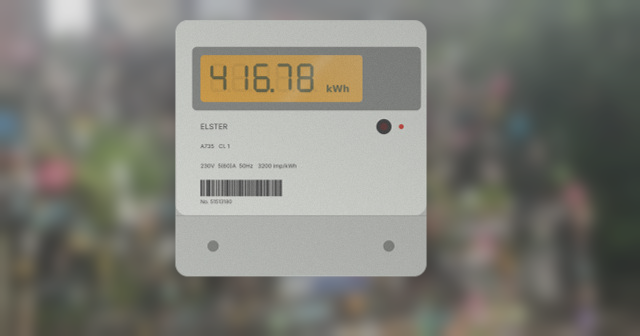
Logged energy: 416.78,kWh
